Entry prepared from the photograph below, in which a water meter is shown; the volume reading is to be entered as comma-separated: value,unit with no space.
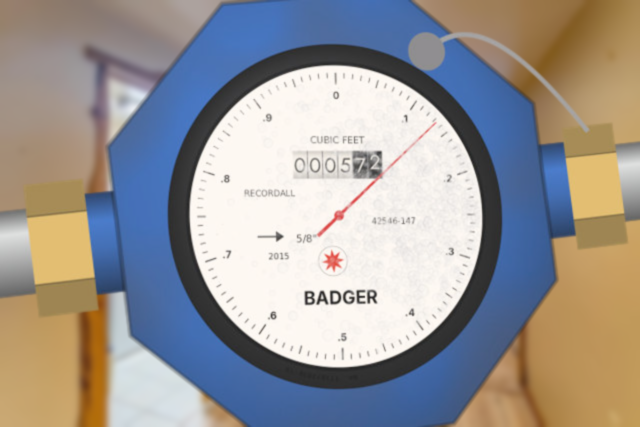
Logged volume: 572.13,ft³
